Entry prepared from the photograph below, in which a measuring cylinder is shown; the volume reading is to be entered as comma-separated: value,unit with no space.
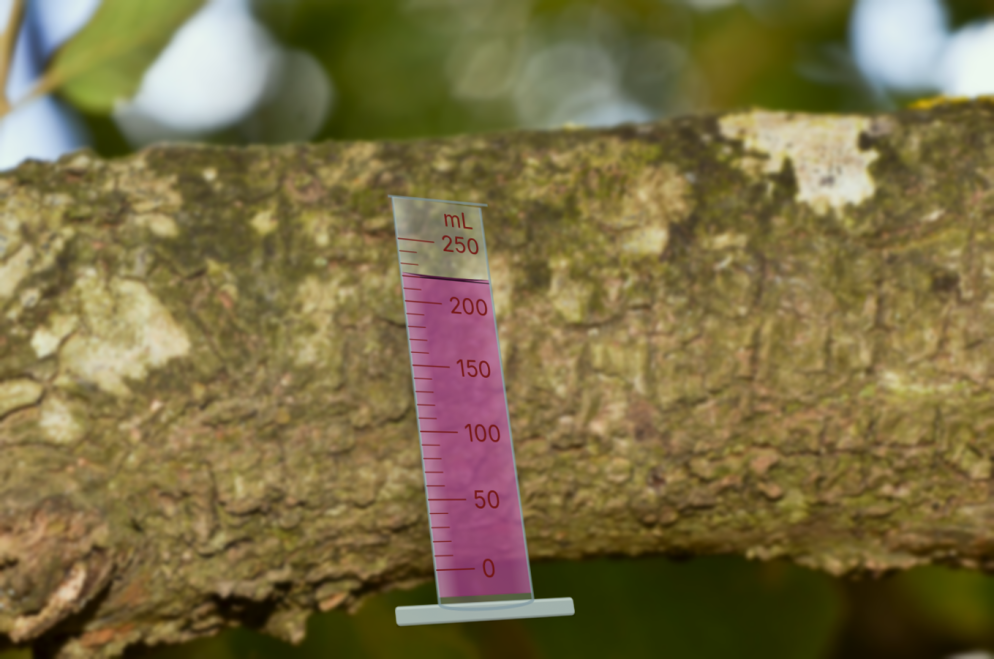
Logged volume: 220,mL
